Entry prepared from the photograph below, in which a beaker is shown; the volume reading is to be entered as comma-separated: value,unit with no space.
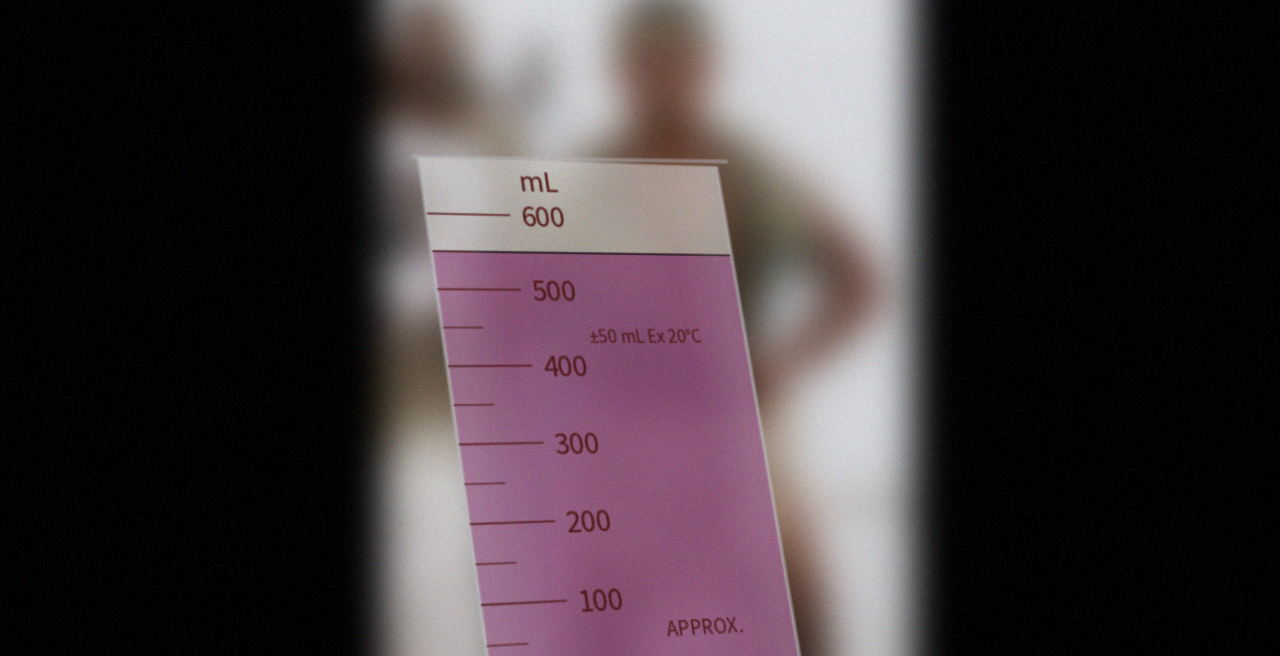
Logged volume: 550,mL
